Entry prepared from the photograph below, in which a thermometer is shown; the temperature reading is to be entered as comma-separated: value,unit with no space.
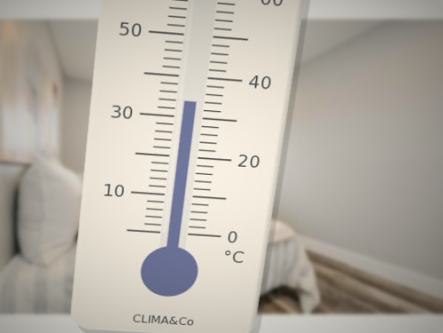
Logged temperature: 34,°C
